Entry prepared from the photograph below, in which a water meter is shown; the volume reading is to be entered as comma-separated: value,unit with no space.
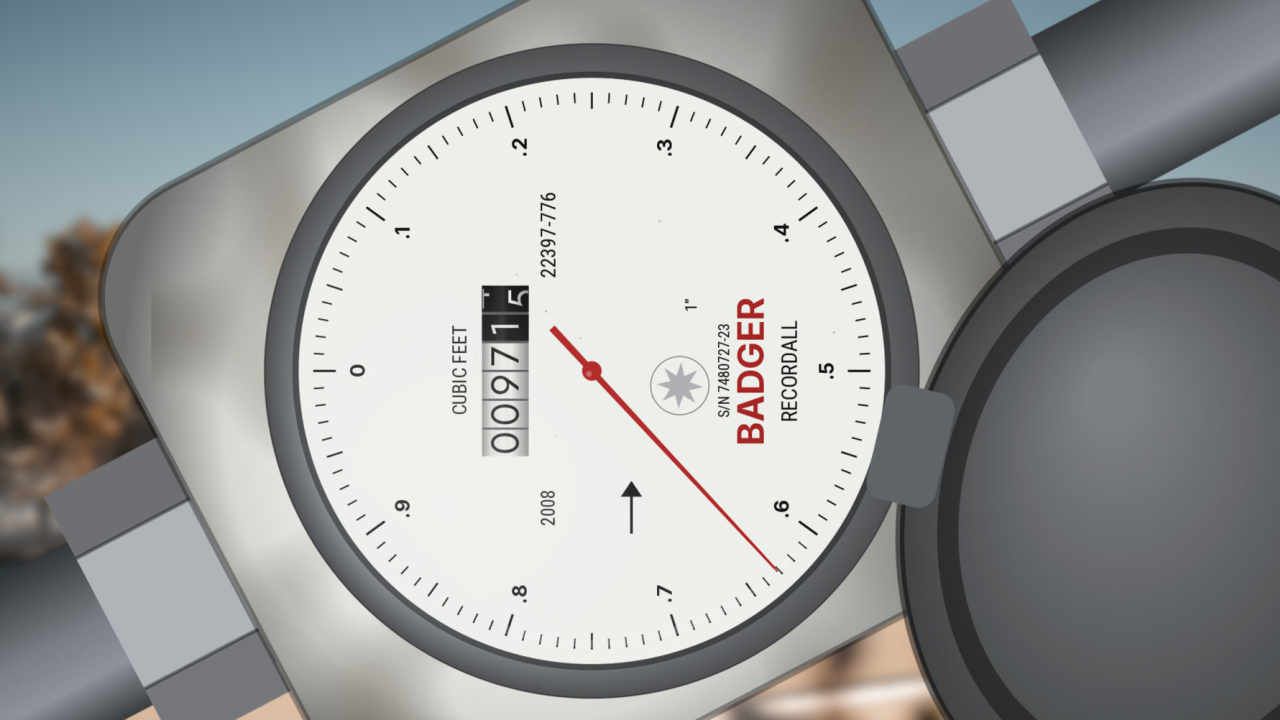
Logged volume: 9714.63,ft³
